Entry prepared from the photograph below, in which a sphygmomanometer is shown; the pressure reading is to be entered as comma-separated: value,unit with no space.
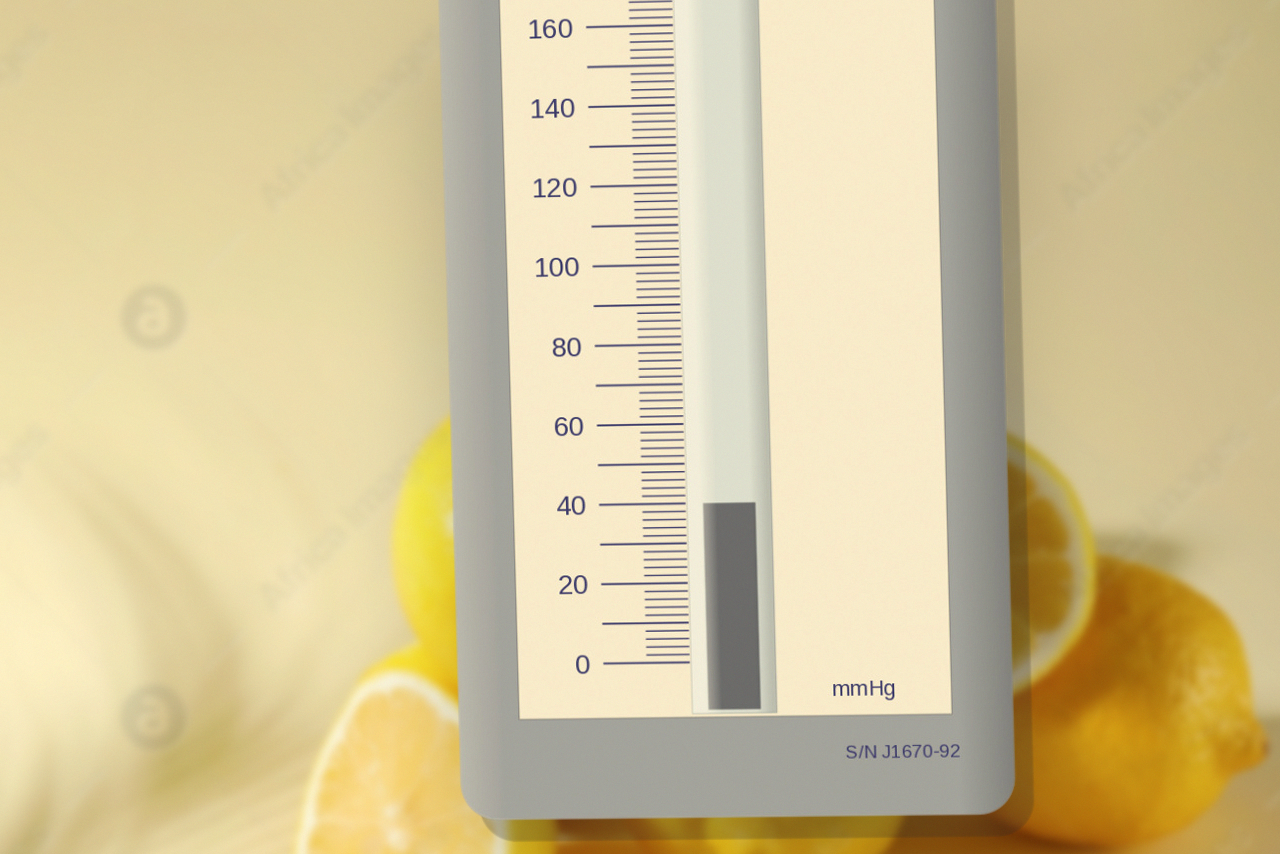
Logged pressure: 40,mmHg
